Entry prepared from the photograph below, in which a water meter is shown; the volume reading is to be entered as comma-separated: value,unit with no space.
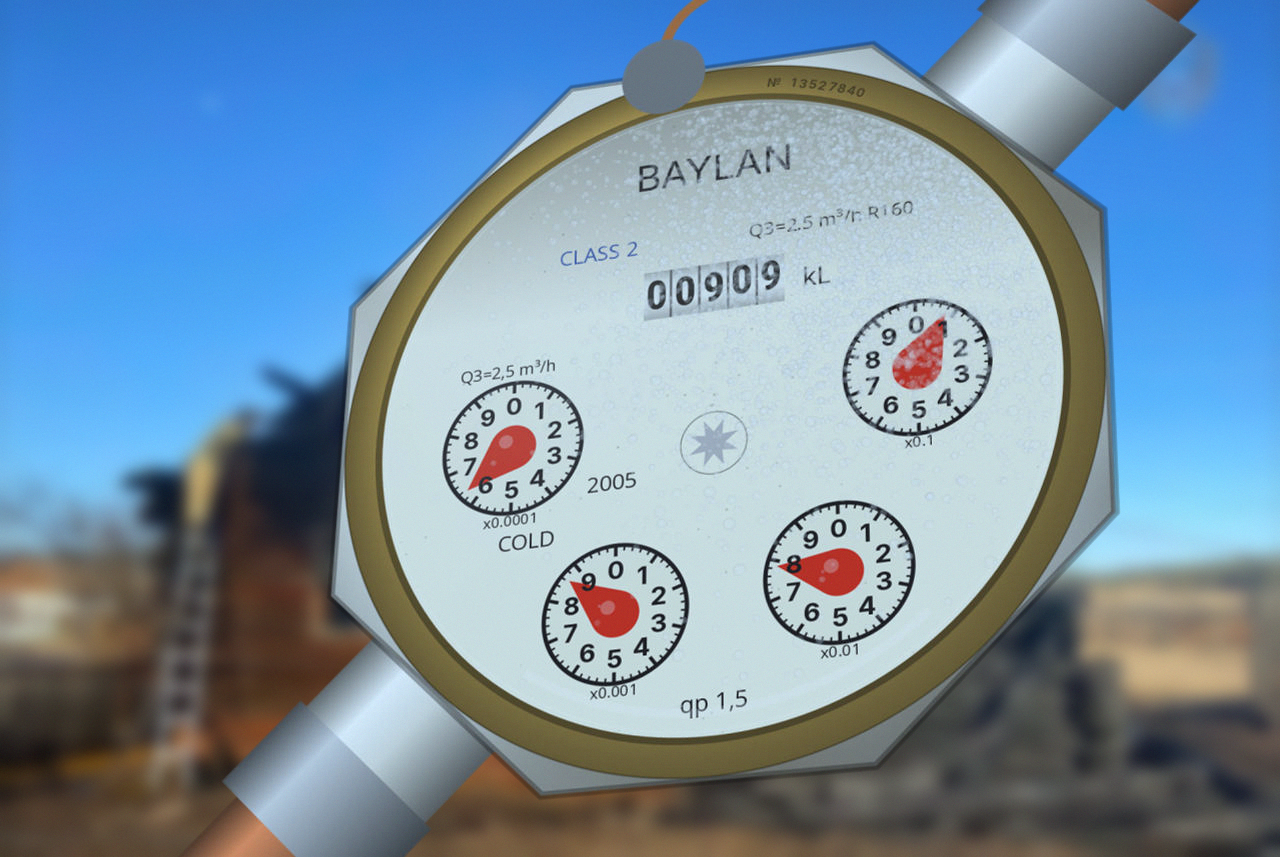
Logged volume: 909.0786,kL
